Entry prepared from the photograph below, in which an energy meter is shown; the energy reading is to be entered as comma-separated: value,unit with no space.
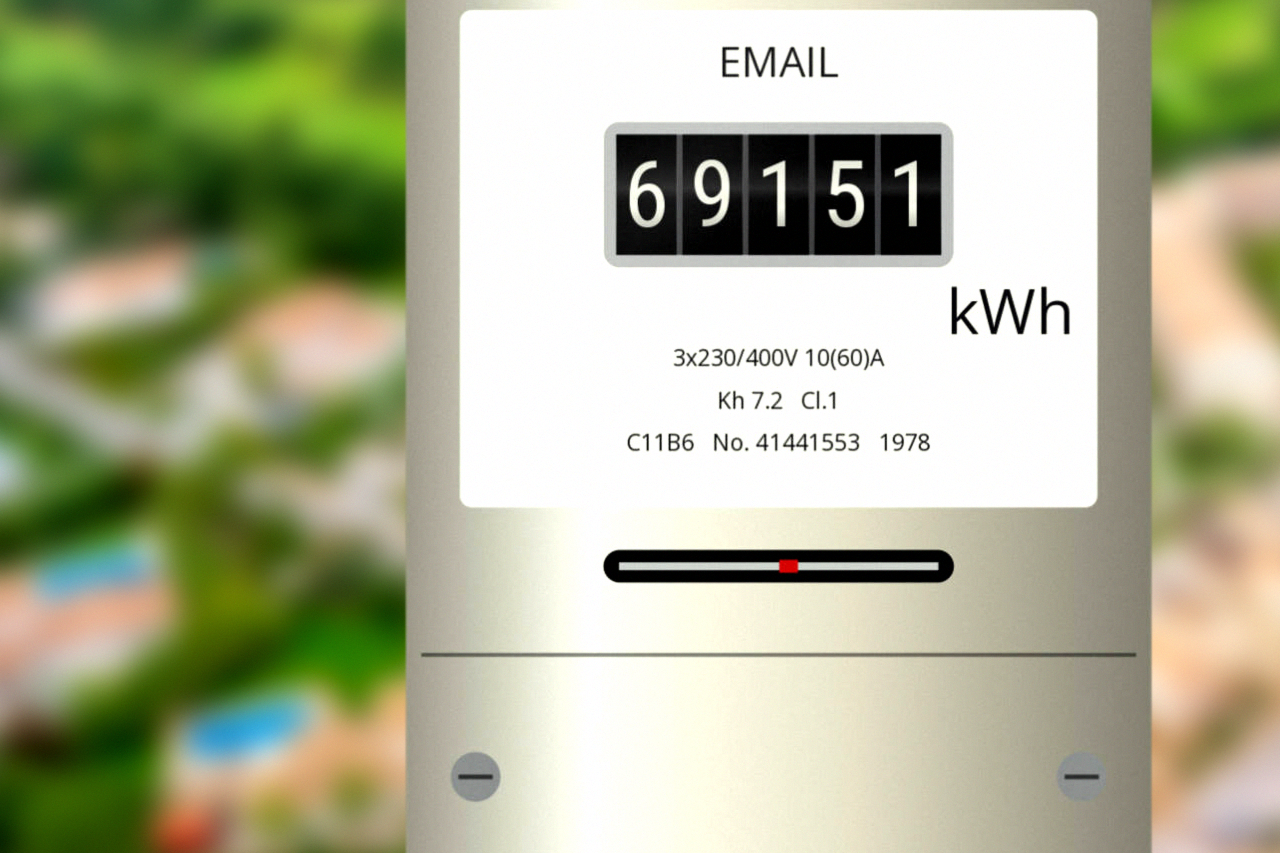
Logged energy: 69151,kWh
